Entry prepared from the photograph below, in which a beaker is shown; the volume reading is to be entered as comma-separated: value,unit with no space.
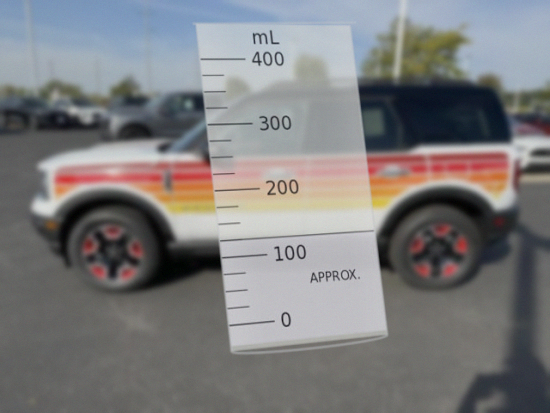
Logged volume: 125,mL
